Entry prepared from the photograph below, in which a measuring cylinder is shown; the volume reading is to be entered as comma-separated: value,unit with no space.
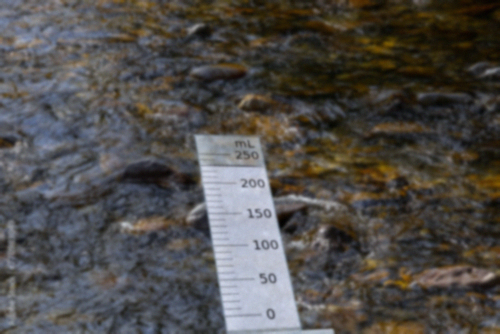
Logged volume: 230,mL
